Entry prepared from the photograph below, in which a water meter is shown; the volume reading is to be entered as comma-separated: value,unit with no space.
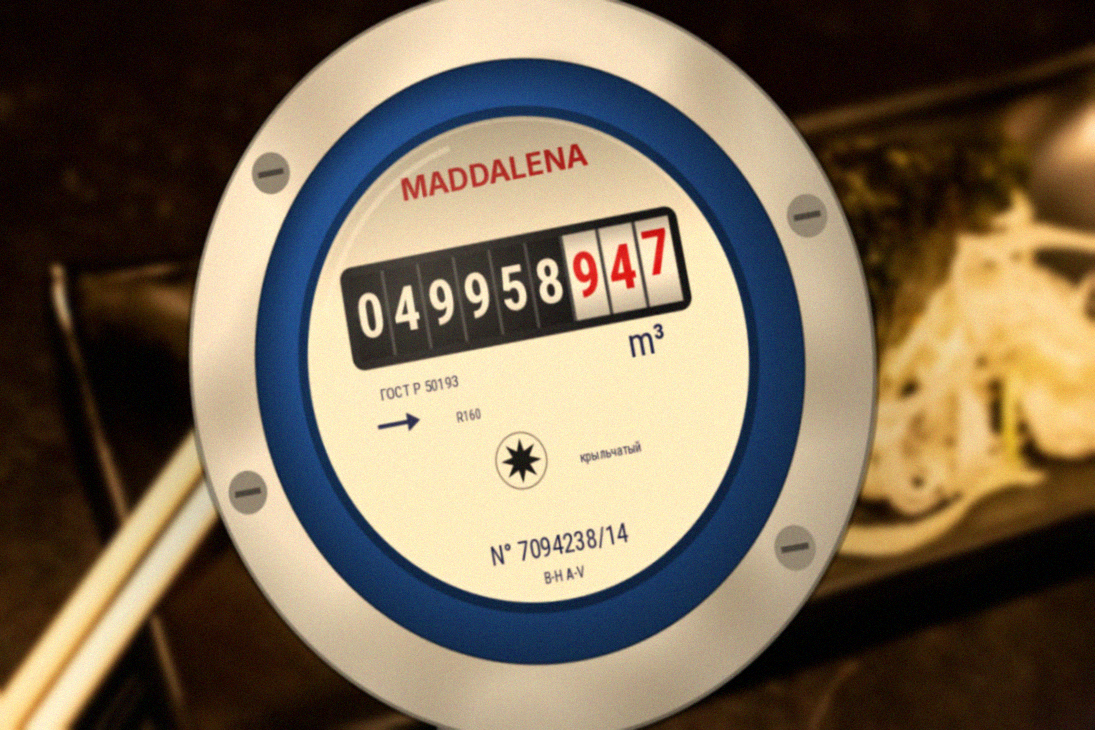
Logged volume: 49958.947,m³
